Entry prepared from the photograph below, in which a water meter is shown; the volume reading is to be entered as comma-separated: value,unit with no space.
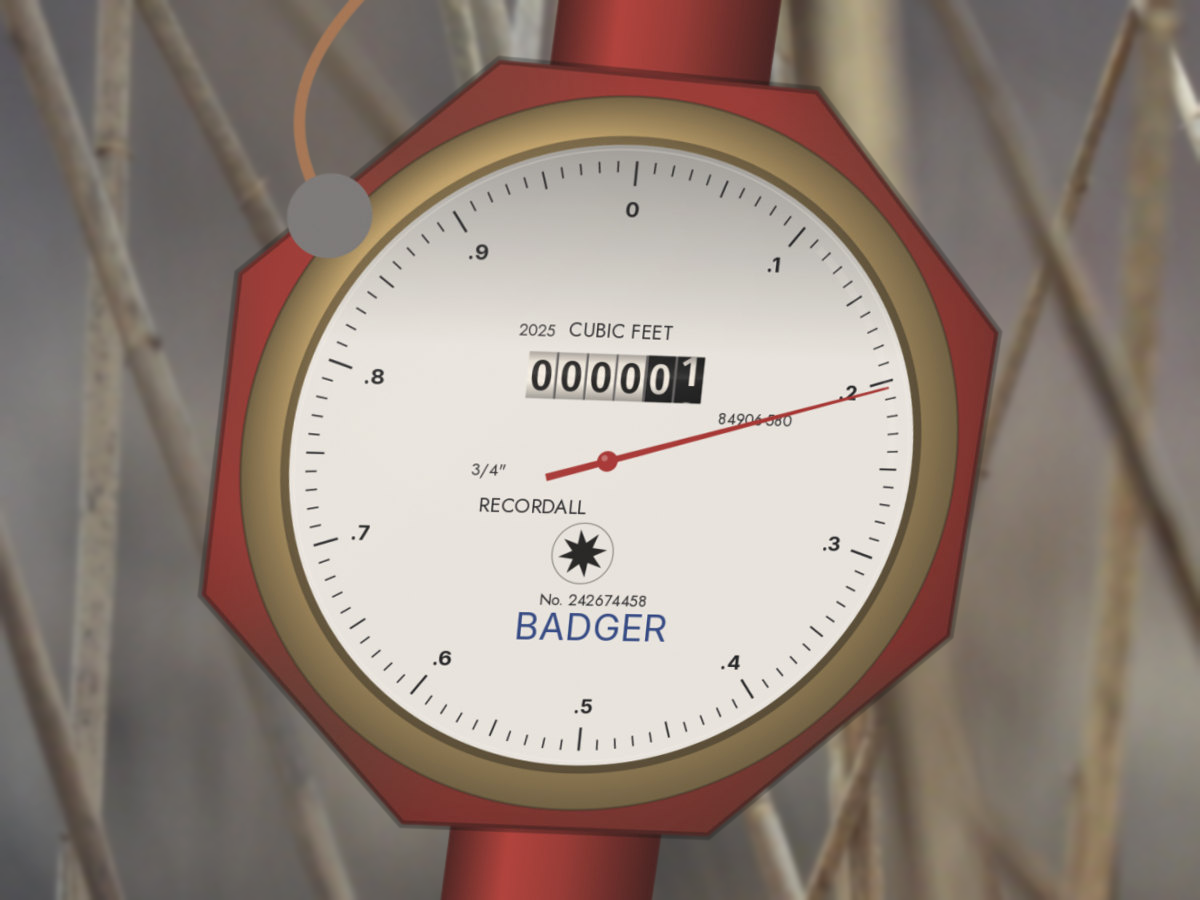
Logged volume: 1.20,ft³
